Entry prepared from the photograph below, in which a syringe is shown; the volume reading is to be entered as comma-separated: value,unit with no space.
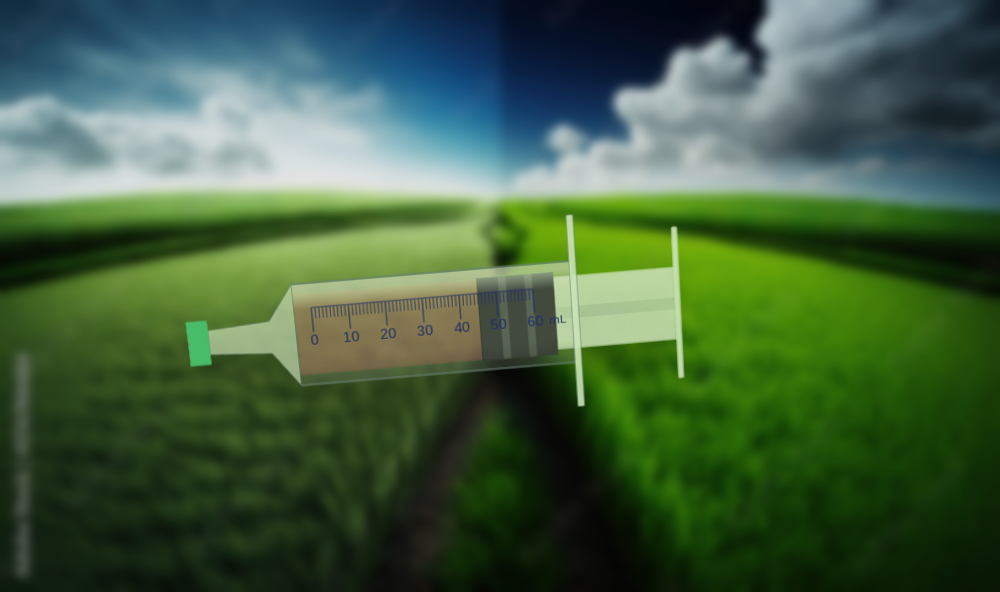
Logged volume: 45,mL
